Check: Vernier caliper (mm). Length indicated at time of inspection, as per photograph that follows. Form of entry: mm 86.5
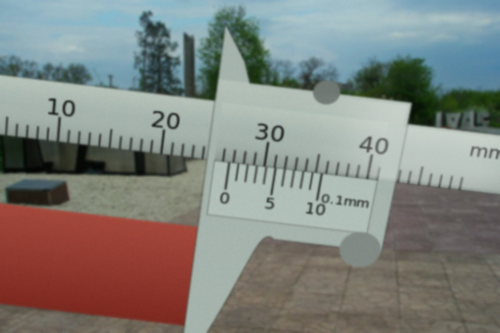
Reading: mm 26.6
